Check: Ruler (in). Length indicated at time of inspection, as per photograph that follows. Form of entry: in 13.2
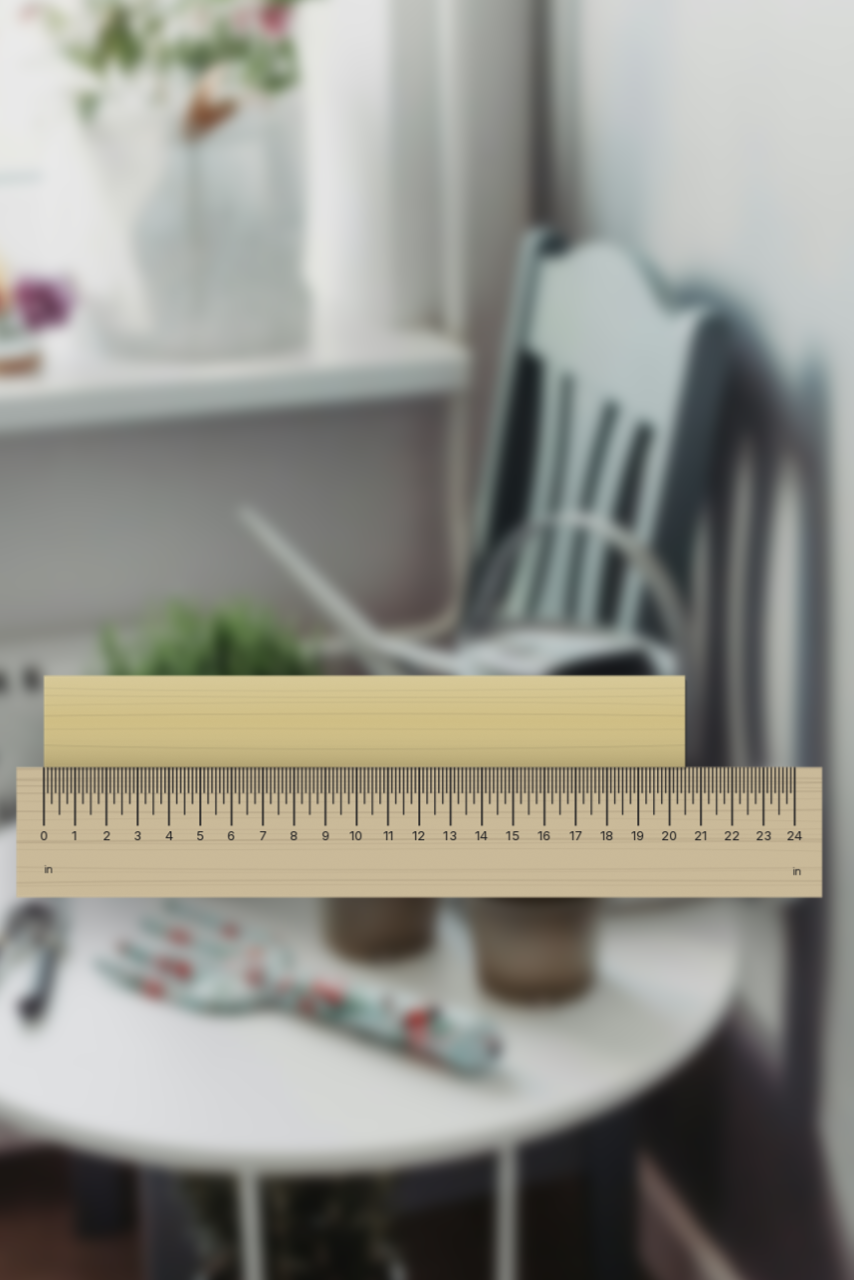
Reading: in 20.5
